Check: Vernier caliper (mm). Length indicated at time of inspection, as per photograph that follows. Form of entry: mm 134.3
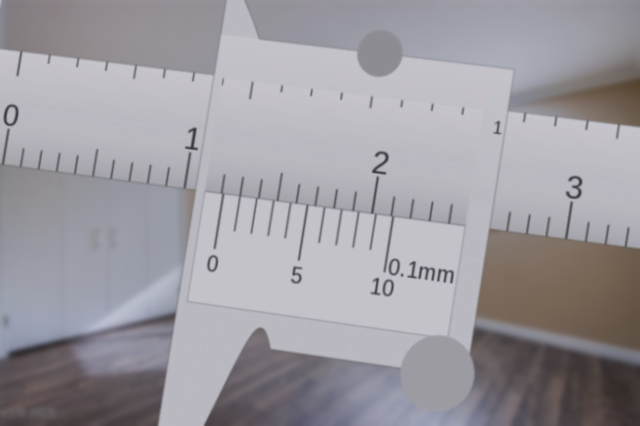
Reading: mm 12.1
